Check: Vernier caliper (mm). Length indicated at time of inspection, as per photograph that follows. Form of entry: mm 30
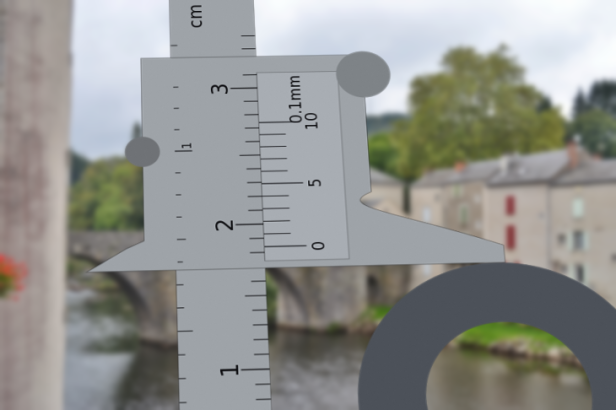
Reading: mm 18.4
